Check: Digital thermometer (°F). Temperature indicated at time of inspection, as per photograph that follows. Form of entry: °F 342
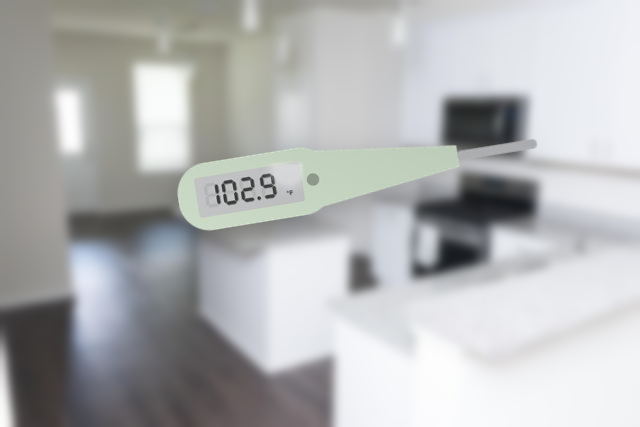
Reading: °F 102.9
